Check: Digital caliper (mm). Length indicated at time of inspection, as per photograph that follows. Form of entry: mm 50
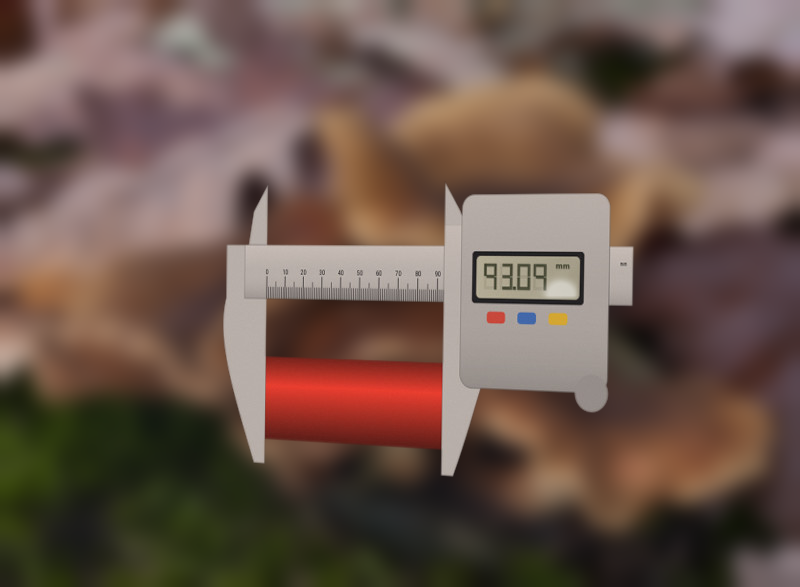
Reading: mm 93.09
